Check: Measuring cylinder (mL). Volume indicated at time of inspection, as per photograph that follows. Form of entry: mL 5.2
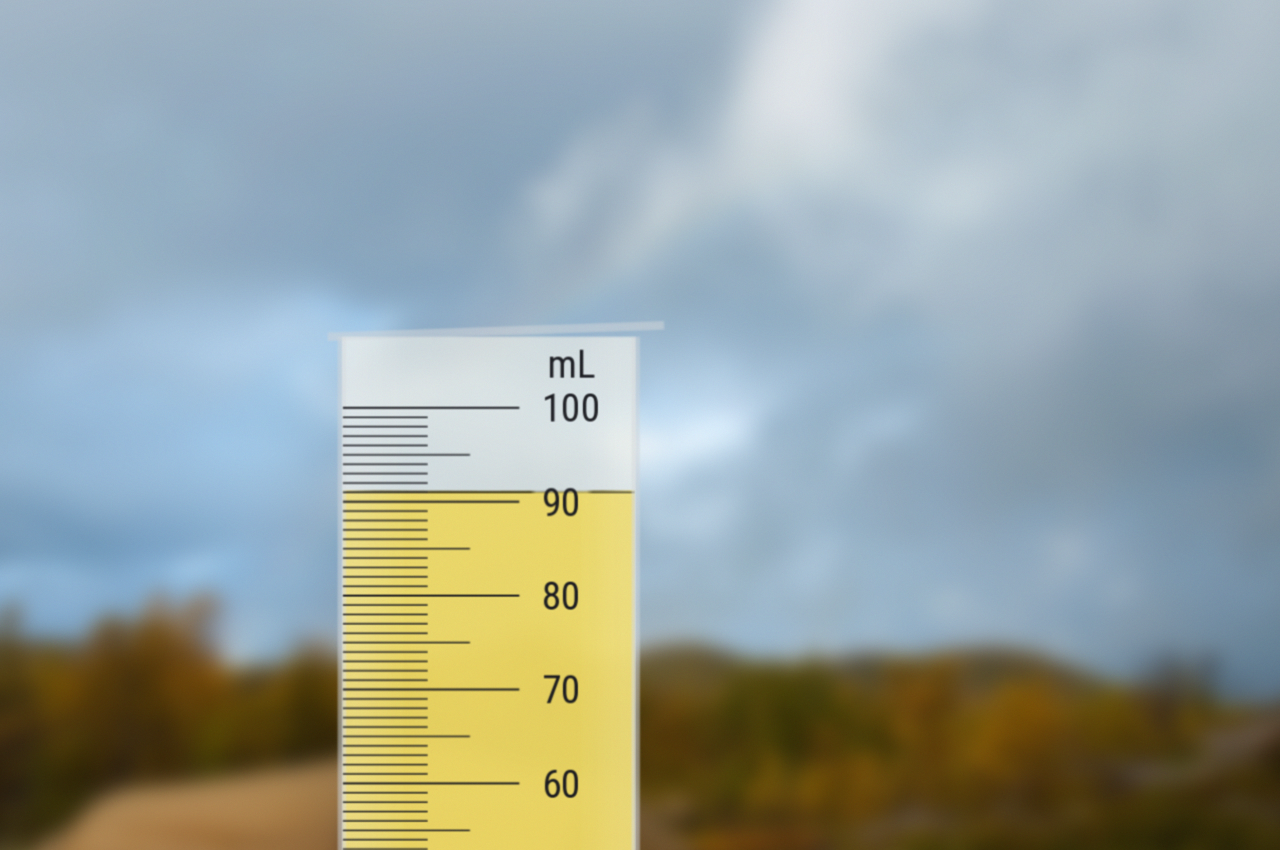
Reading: mL 91
